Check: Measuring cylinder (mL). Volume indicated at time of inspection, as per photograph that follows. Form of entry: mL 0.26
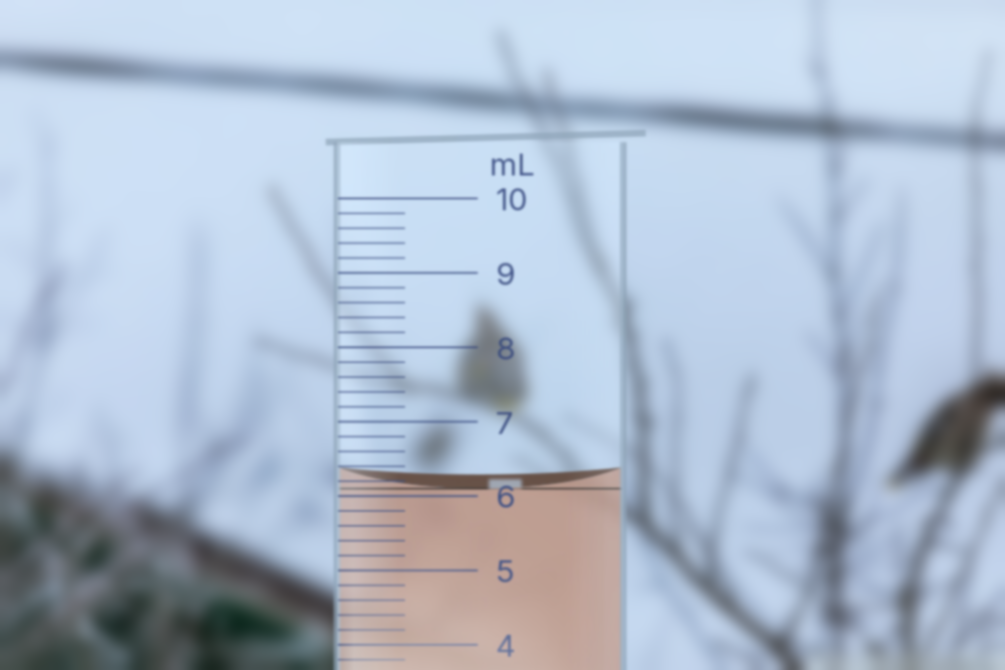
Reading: mL 6.1
